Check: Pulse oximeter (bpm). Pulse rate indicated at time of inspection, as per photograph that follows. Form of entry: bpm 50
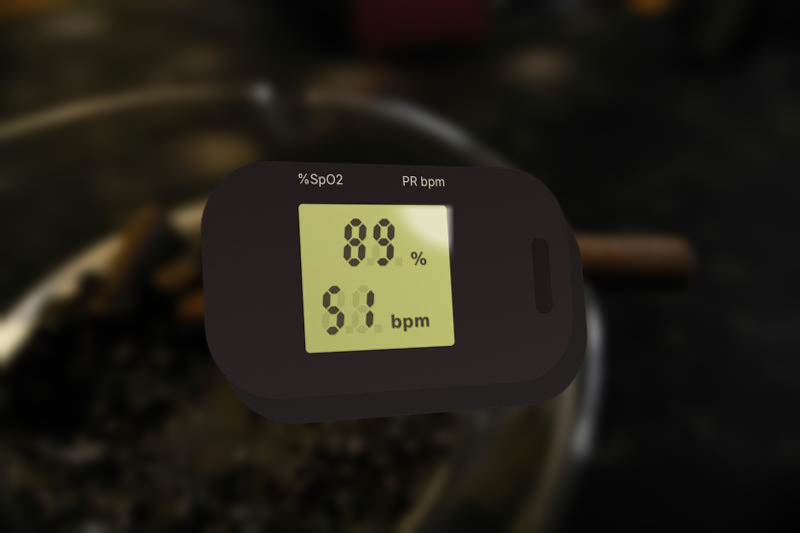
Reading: bpm 51
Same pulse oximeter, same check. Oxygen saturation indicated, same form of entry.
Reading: % 89
